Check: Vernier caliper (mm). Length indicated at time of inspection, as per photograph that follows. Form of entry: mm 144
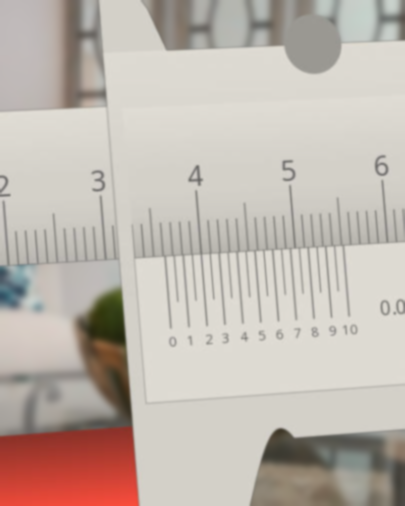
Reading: mm 36.2
